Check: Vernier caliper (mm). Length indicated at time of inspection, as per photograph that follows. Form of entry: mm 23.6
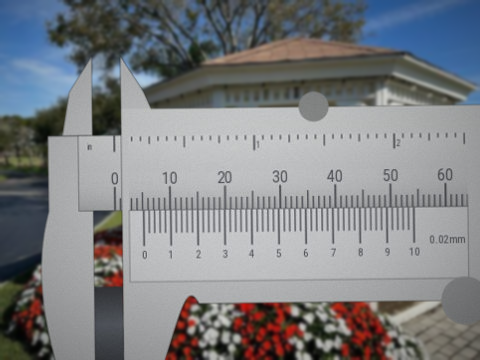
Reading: mm 5.2
